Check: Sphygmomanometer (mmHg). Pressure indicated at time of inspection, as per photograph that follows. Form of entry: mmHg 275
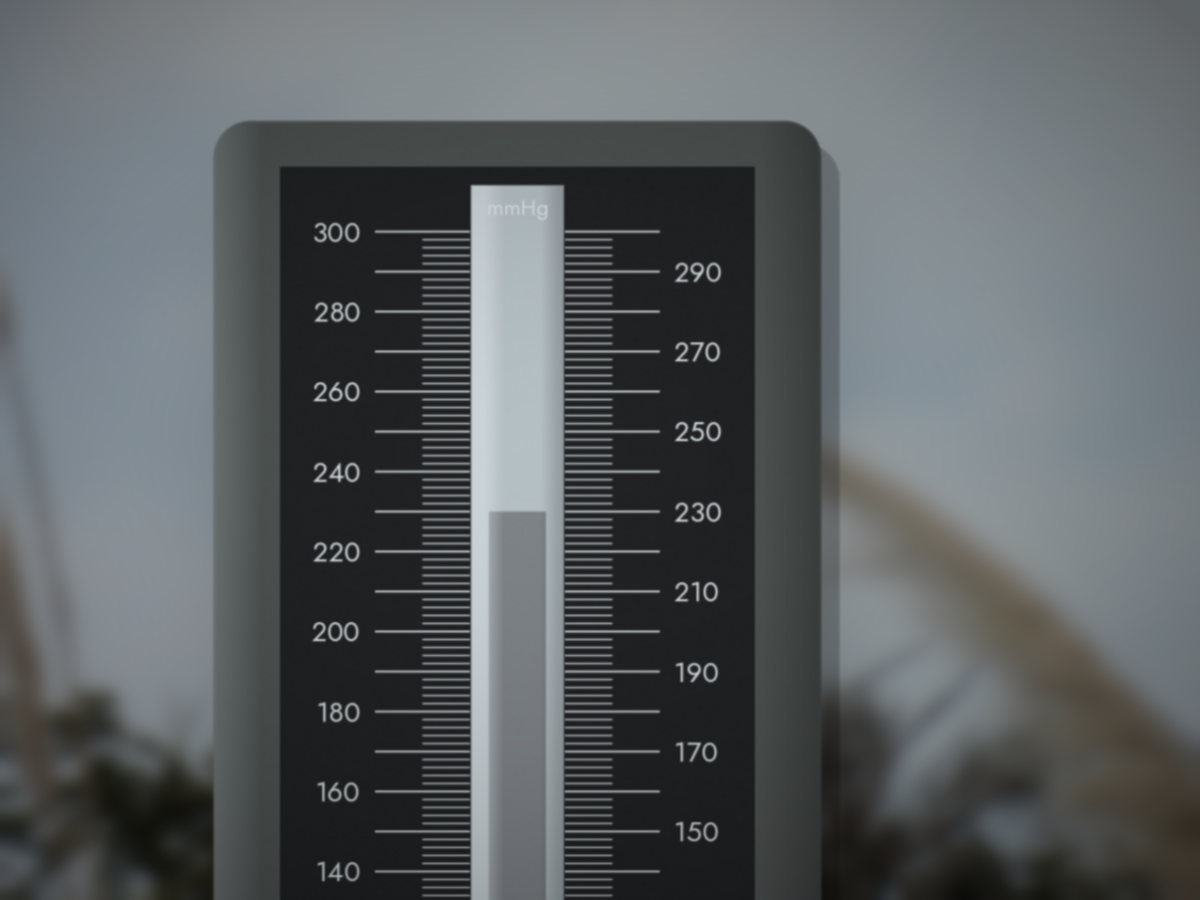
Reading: mmHg 230
